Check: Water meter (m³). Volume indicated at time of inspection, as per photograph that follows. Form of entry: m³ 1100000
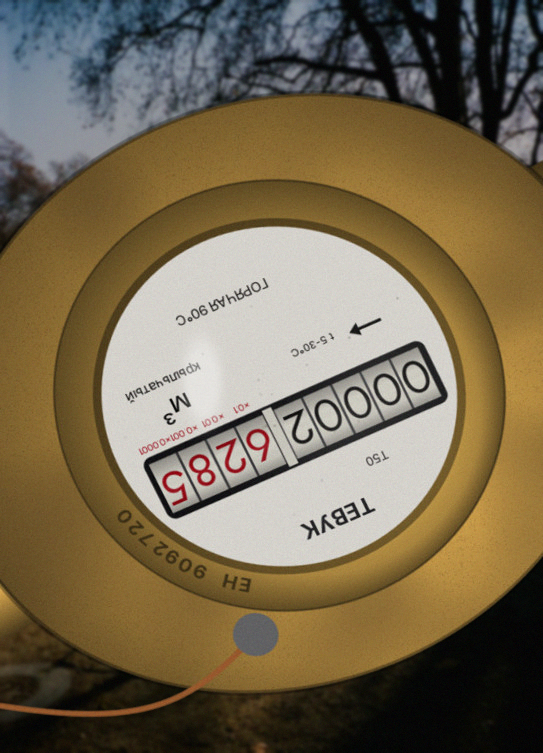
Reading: m³ 2.6285
